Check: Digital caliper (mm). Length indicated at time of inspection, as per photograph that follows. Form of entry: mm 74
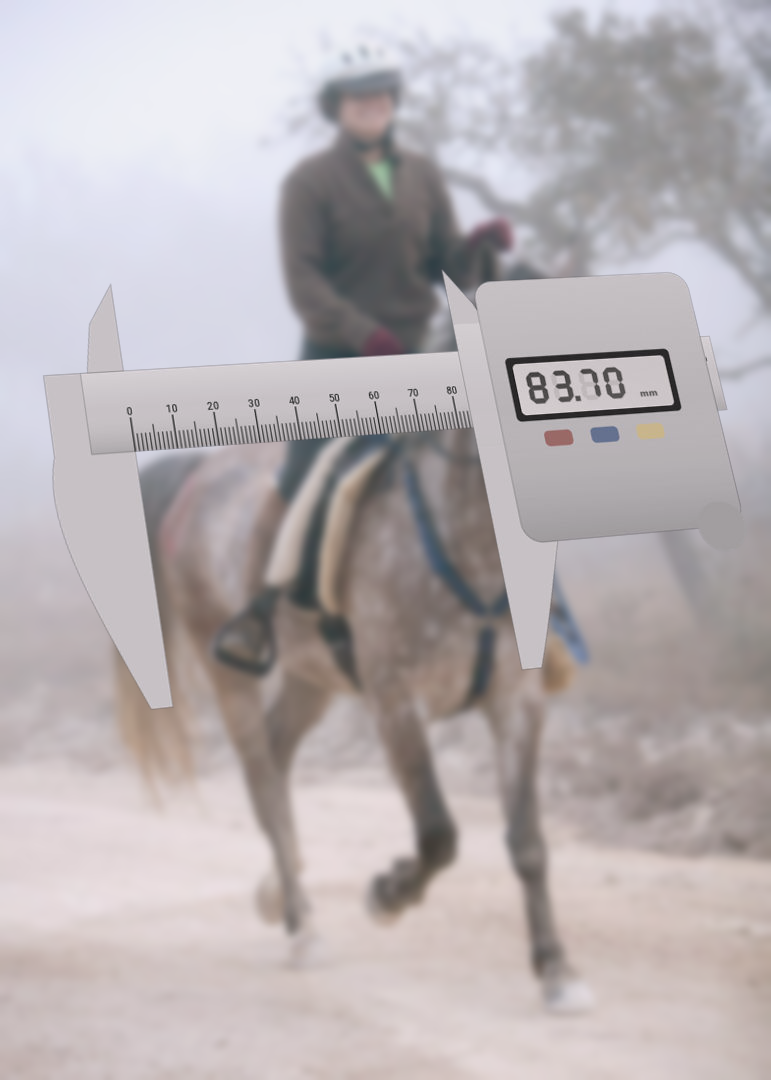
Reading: mm 83.70
